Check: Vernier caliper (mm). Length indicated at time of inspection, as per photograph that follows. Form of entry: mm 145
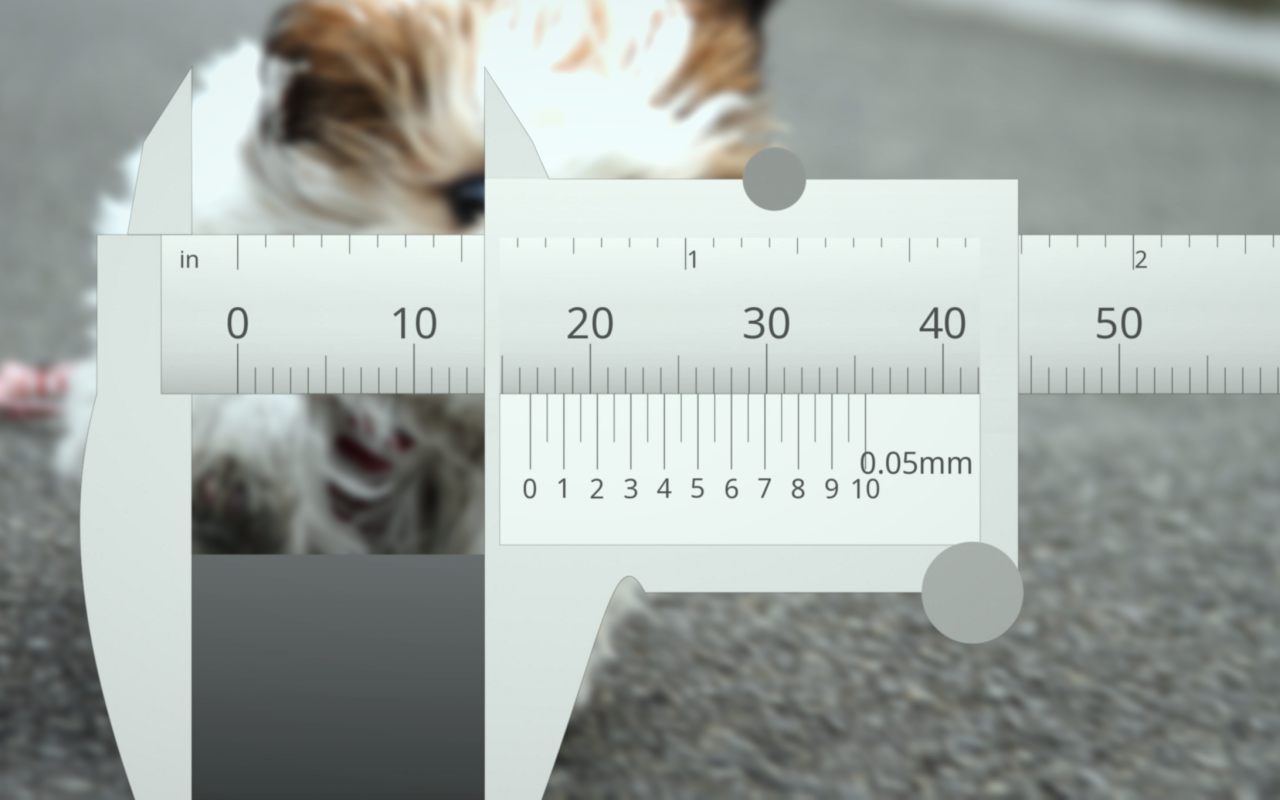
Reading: mm 16.6
